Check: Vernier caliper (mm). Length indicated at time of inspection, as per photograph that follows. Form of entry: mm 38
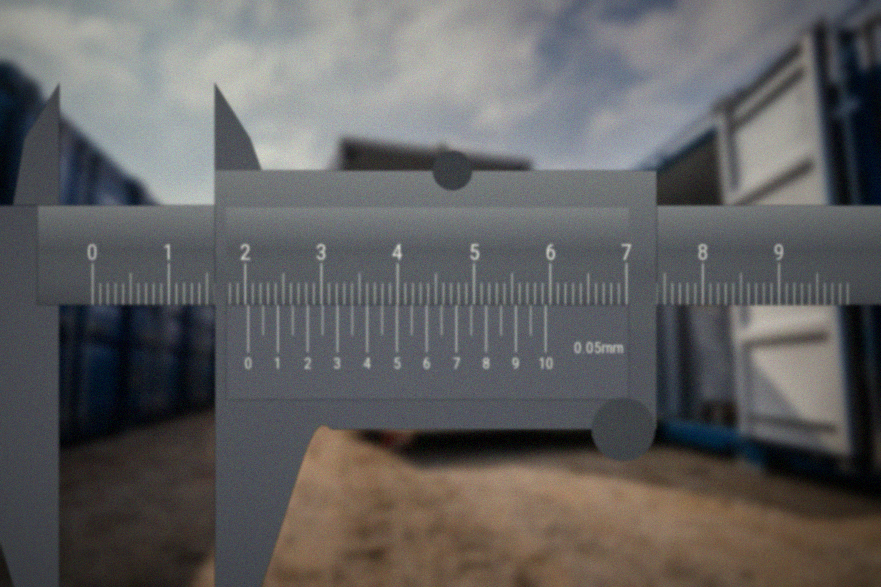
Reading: mm 20.4
